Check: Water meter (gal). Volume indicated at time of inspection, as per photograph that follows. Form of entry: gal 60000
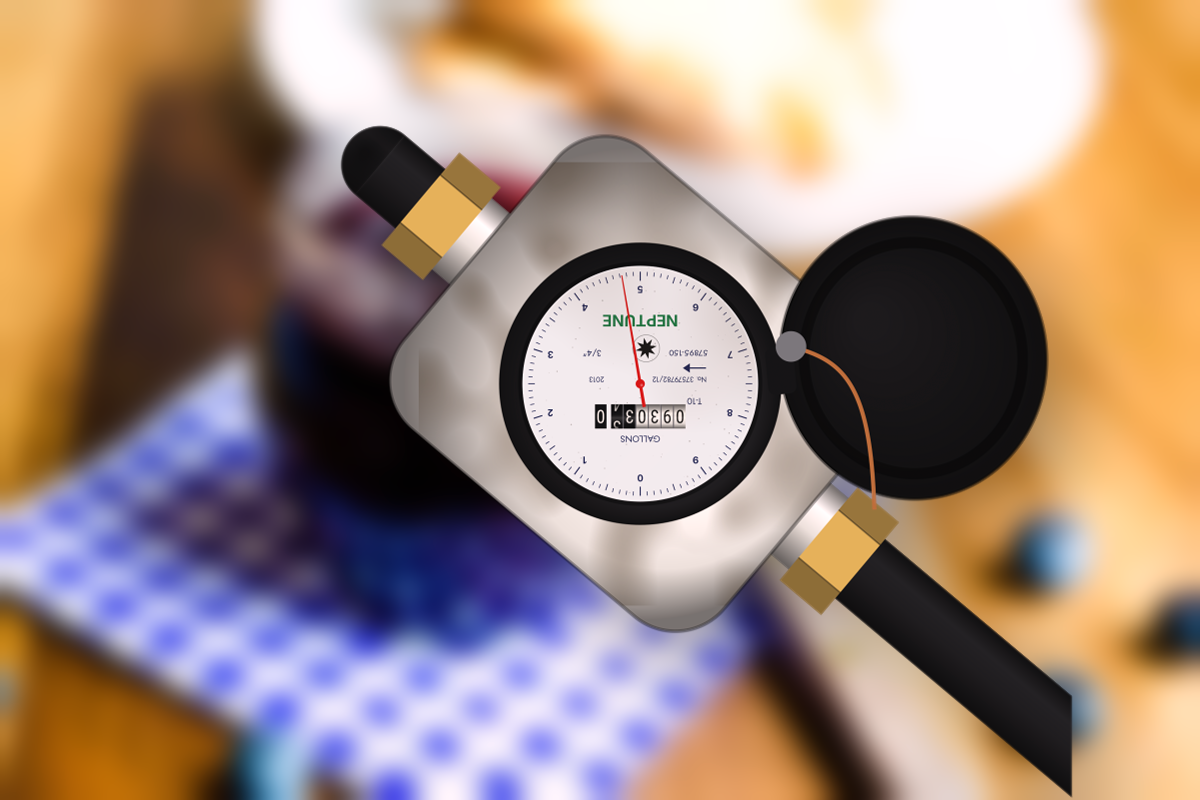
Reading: gal 930334.7
